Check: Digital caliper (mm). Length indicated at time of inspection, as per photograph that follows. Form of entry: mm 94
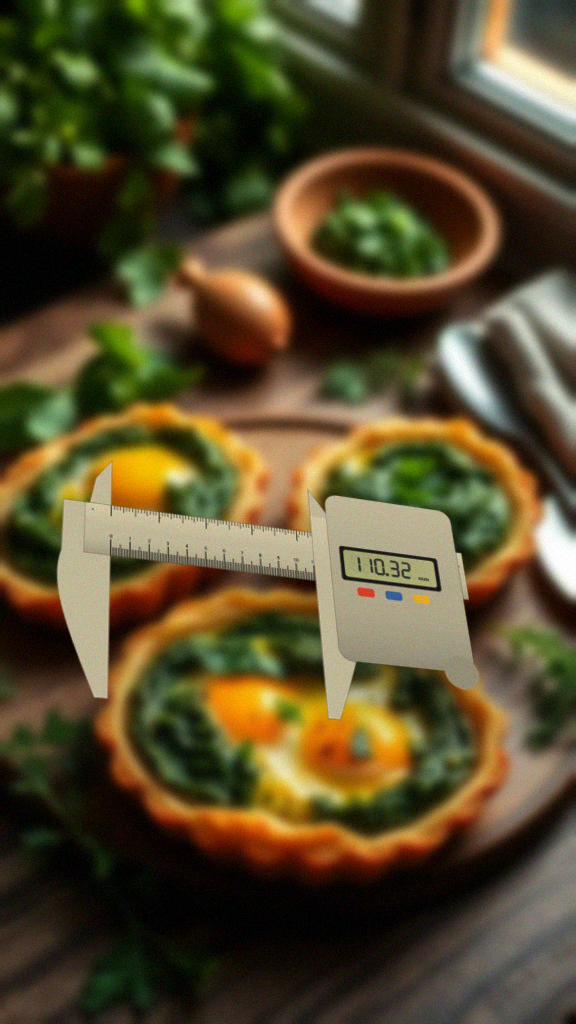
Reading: mm 110.32
